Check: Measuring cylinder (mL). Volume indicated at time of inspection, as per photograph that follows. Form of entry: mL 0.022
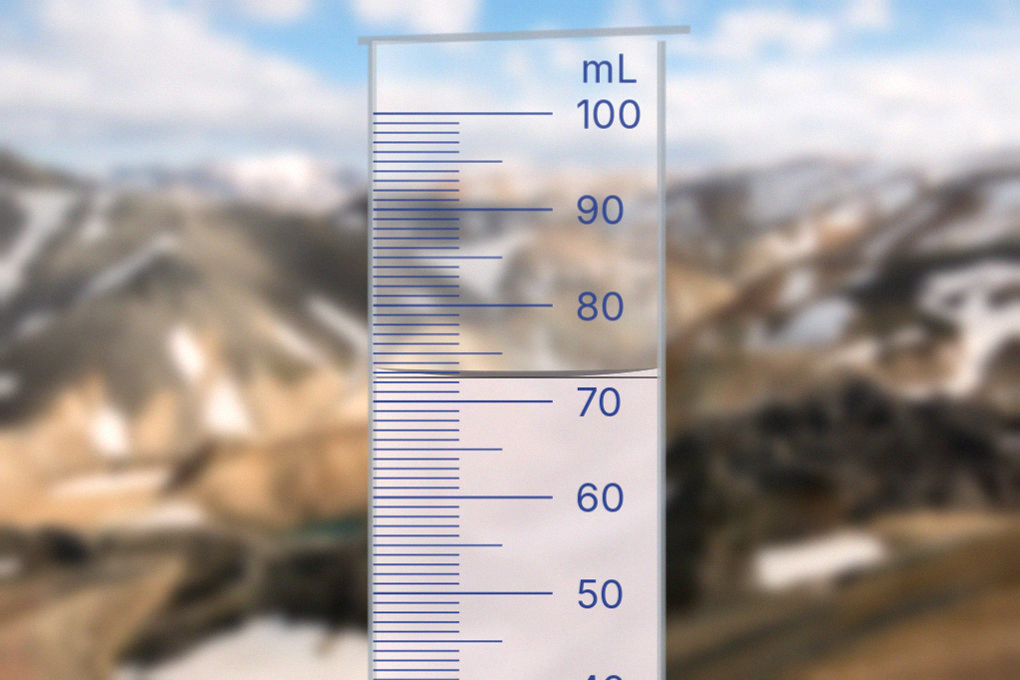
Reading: mL 72.5
